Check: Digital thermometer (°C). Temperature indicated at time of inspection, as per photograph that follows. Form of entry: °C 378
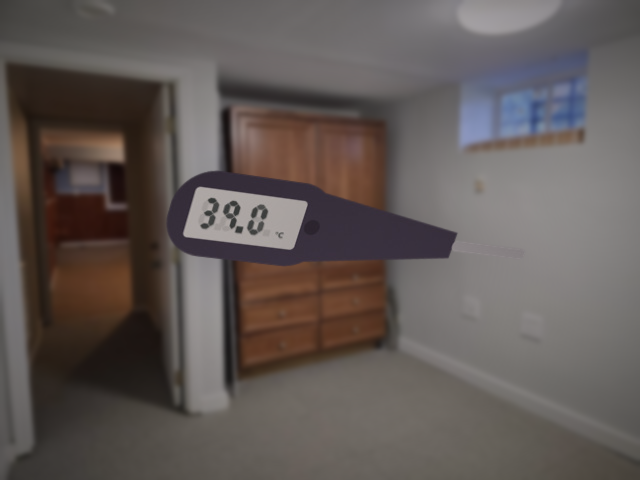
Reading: °C 39.0
